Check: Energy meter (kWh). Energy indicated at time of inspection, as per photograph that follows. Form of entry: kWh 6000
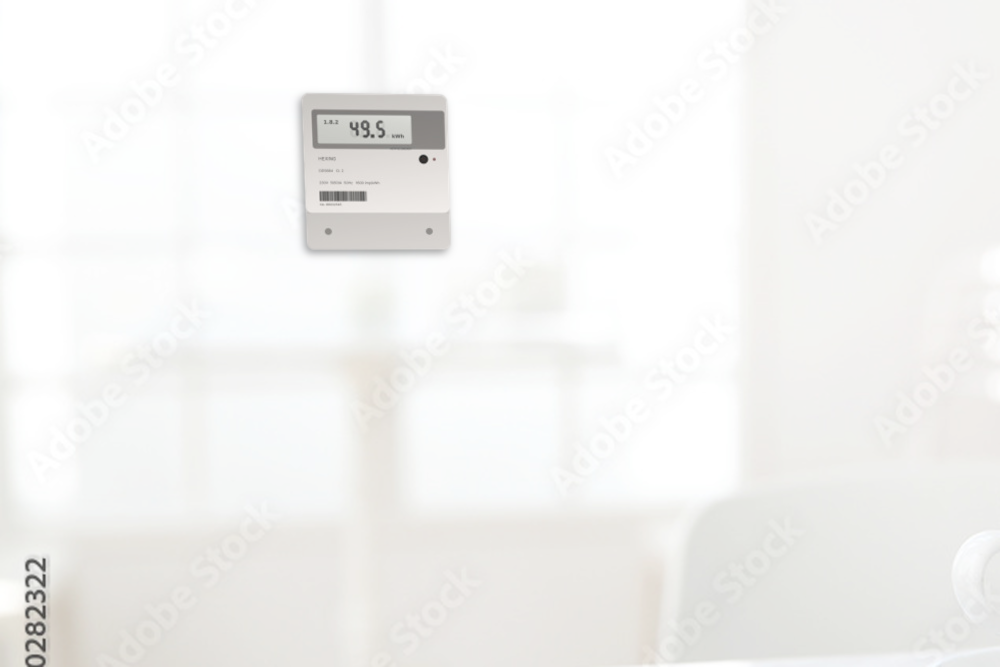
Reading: kWh 49.5
